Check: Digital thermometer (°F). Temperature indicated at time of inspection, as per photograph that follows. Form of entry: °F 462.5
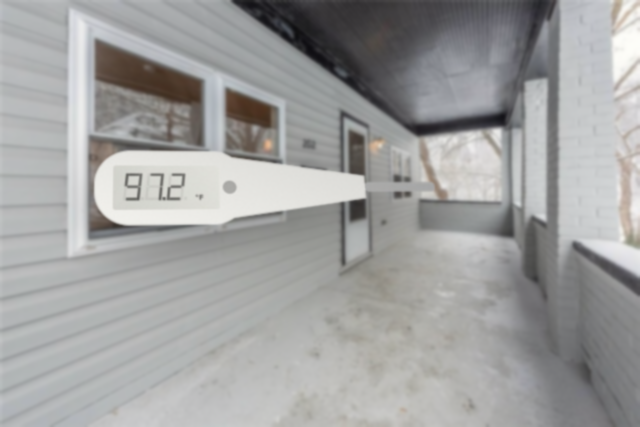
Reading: °F 97.2
